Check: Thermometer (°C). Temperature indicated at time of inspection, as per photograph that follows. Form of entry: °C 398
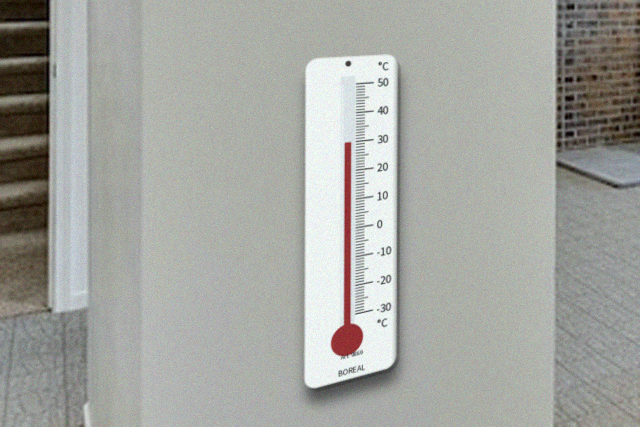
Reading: °C 30
